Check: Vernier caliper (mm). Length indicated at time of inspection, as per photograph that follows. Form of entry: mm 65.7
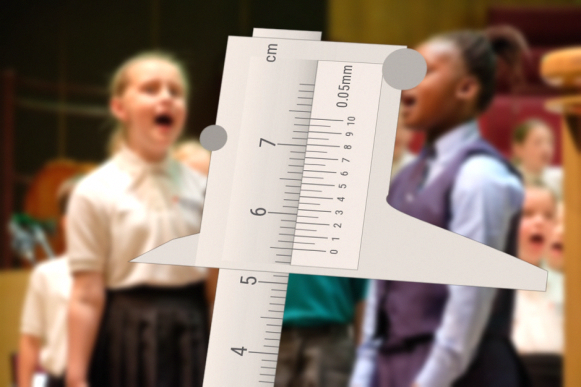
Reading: mm 55.0
